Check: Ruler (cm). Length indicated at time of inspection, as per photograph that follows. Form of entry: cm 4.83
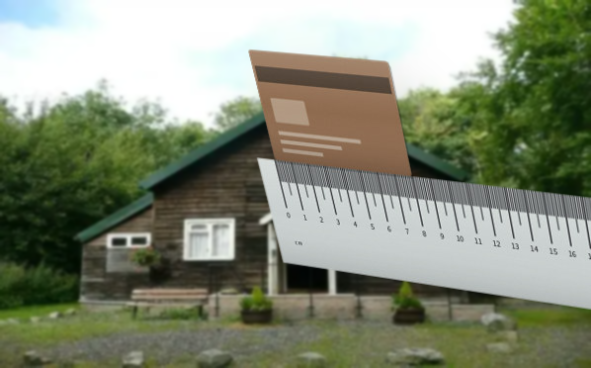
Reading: cm 8
